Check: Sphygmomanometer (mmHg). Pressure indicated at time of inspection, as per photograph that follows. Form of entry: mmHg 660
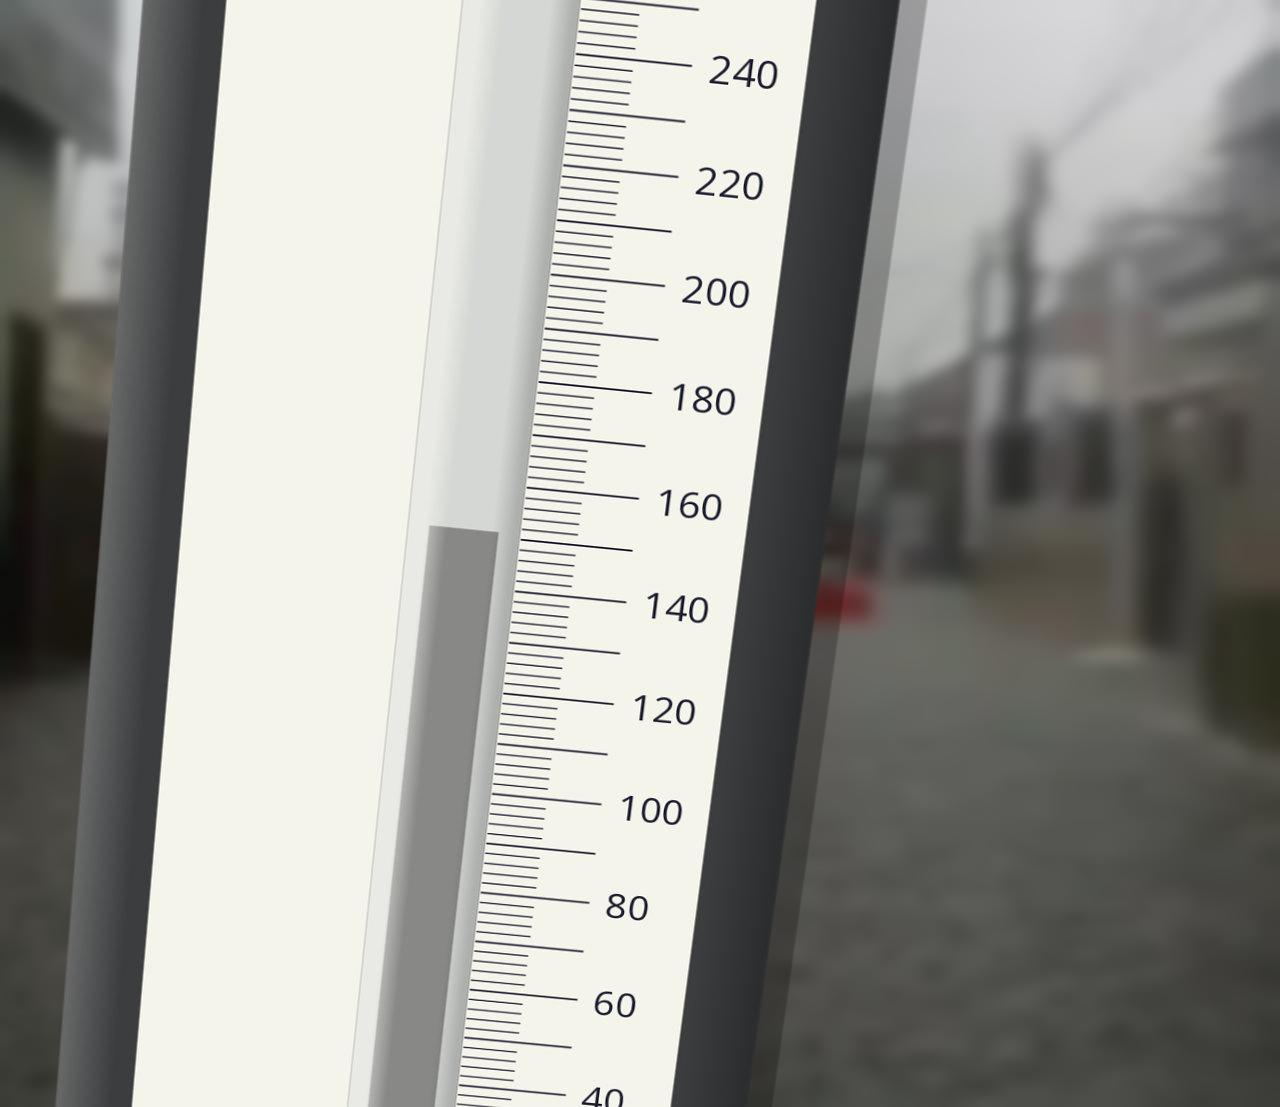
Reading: mmHg 151
